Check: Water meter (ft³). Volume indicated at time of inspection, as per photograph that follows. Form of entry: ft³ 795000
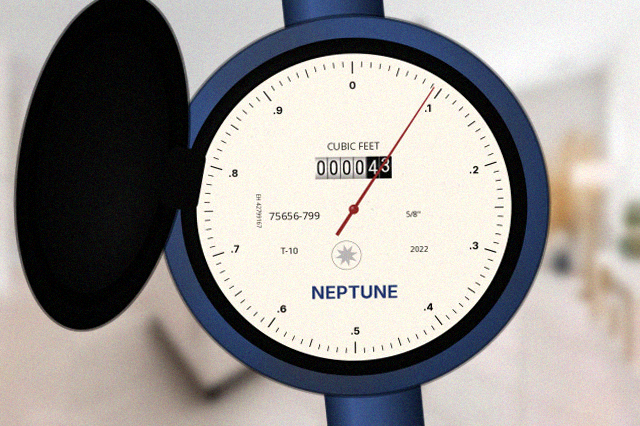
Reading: ft³ 43.09
